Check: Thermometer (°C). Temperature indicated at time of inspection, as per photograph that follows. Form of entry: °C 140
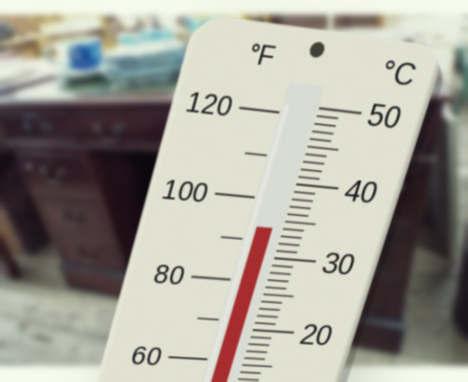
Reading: °C 34
